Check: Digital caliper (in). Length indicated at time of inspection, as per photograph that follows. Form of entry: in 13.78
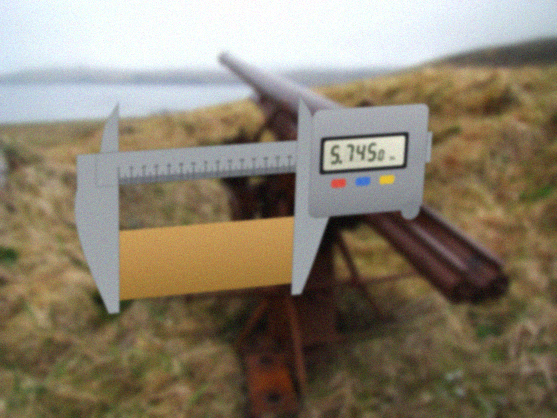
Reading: in 5.7450
